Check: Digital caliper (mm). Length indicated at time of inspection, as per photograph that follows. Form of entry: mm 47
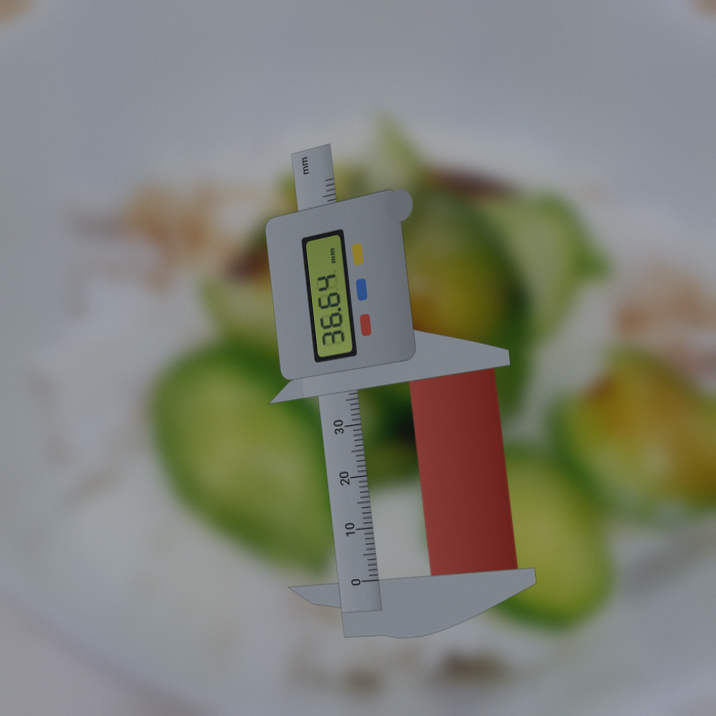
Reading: mm 36.64
